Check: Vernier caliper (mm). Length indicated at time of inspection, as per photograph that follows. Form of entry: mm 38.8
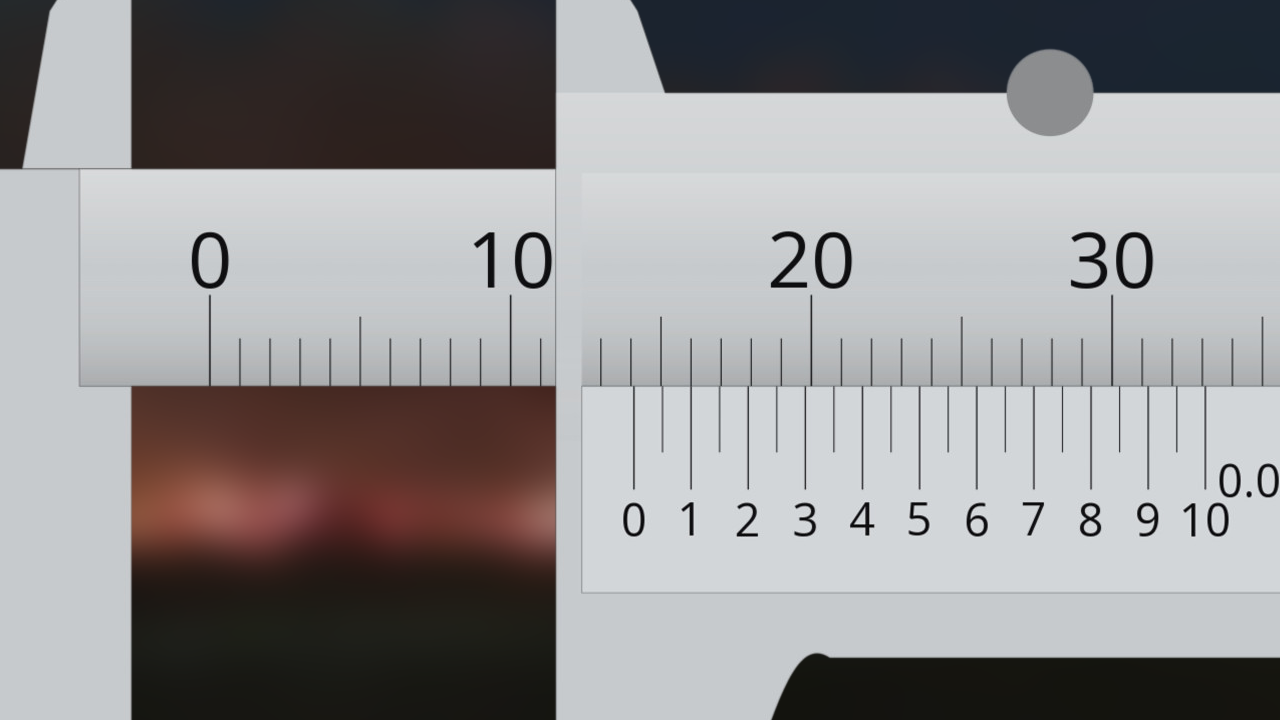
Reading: mm 14.10
